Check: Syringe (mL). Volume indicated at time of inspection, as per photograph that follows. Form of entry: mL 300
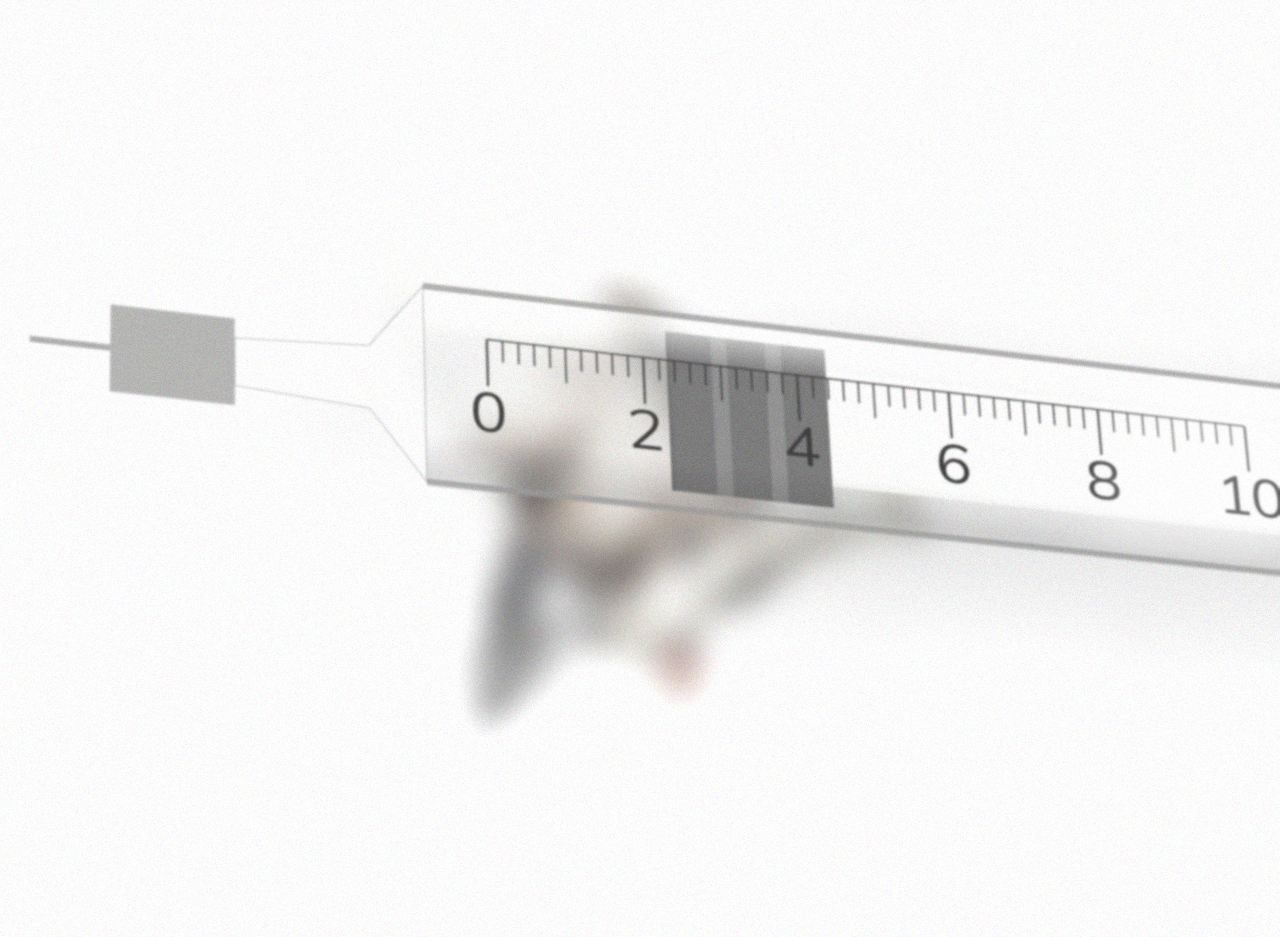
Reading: mL 2.3
